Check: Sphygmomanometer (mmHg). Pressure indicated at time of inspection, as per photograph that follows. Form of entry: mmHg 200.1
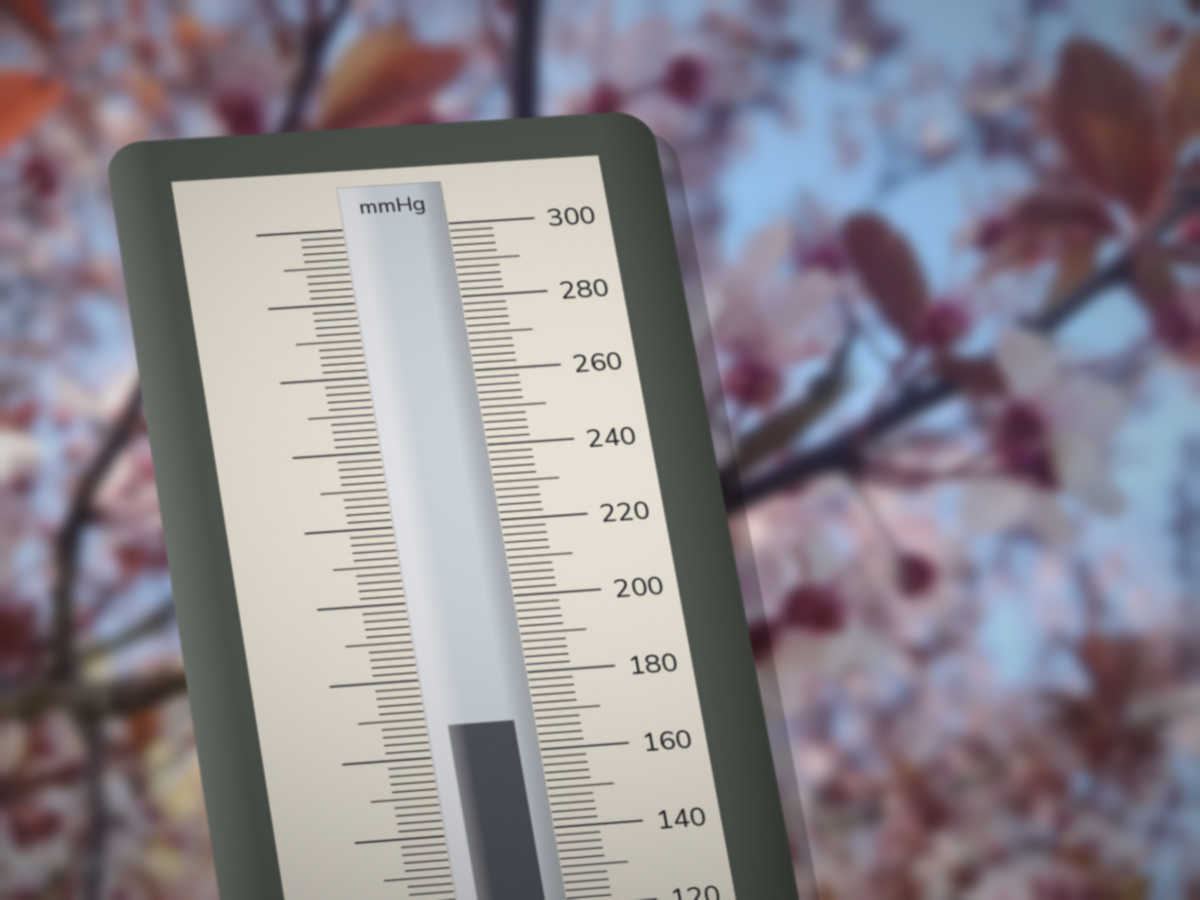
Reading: mmHg 168
